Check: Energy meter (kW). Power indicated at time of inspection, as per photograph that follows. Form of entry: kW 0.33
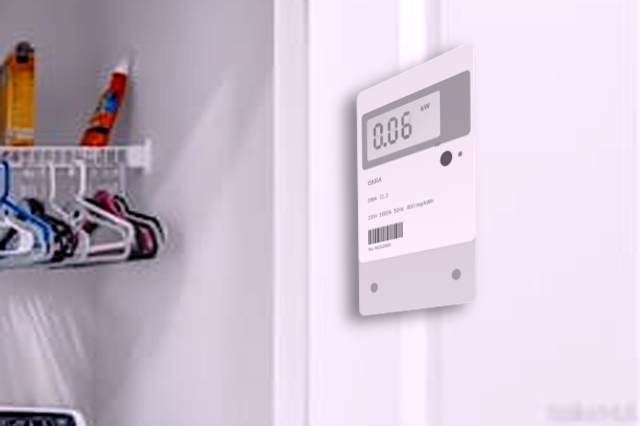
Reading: kW 0.06
